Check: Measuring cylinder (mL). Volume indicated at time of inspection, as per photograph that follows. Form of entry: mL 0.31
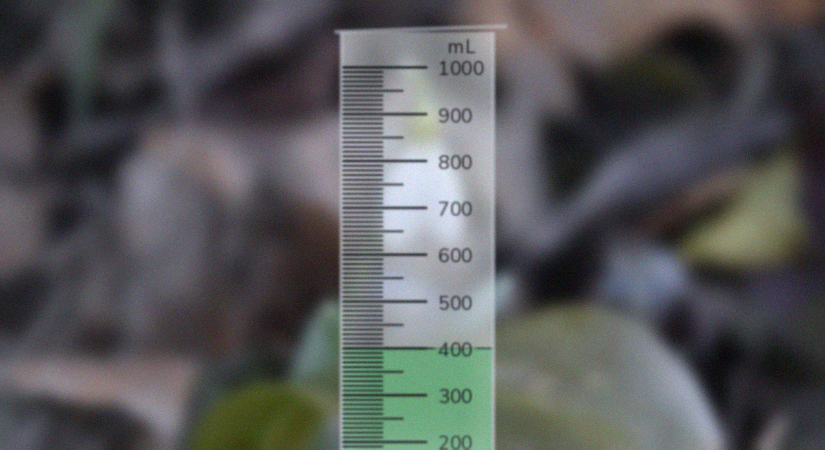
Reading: mL 400
